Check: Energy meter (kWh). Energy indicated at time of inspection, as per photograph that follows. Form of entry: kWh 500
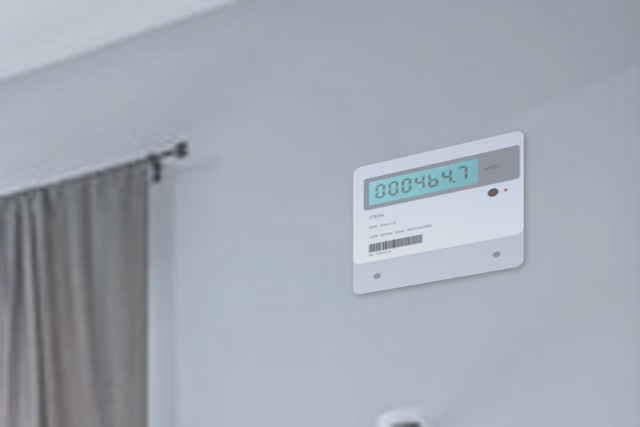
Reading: kWh 464.7
